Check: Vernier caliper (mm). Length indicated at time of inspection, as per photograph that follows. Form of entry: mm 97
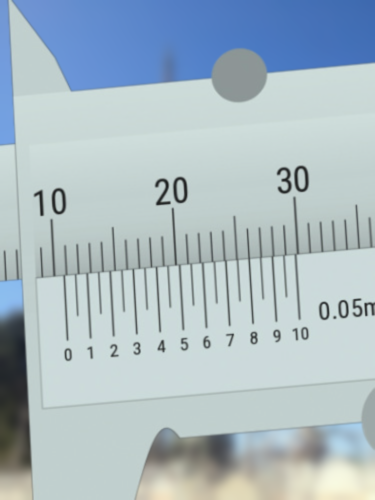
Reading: mm 10.8
